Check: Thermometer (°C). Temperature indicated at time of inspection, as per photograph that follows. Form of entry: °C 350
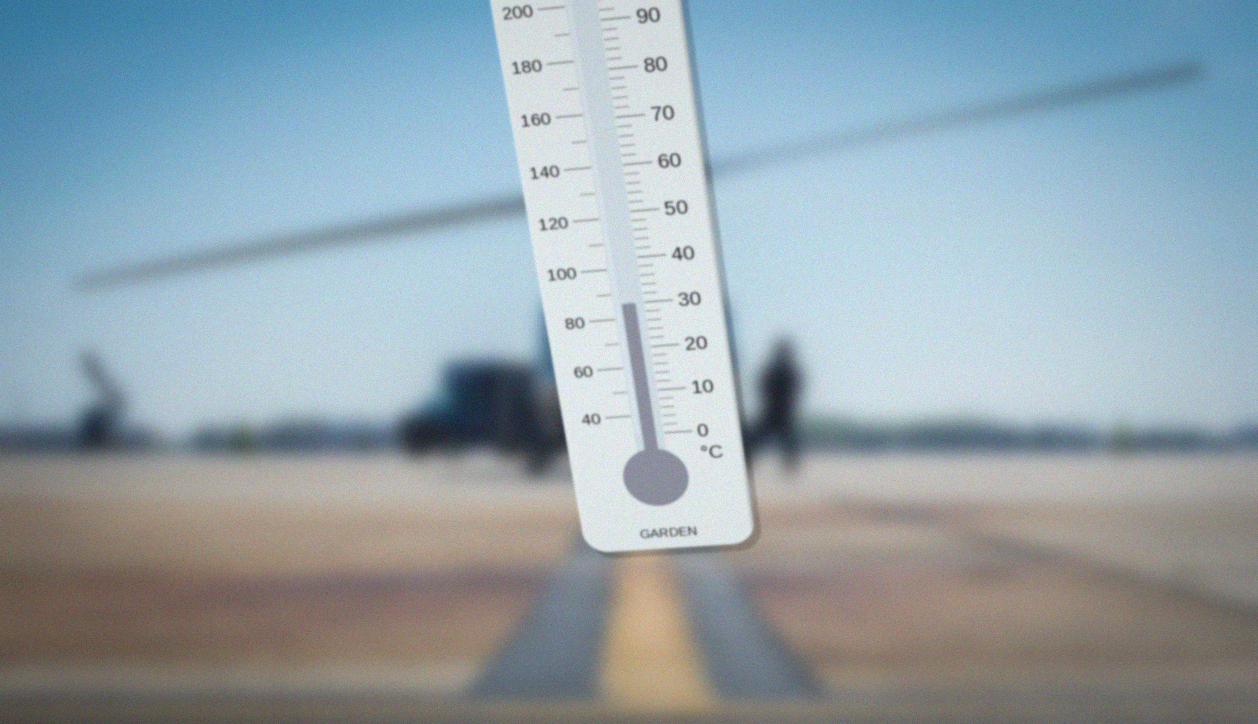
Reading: °C 30
